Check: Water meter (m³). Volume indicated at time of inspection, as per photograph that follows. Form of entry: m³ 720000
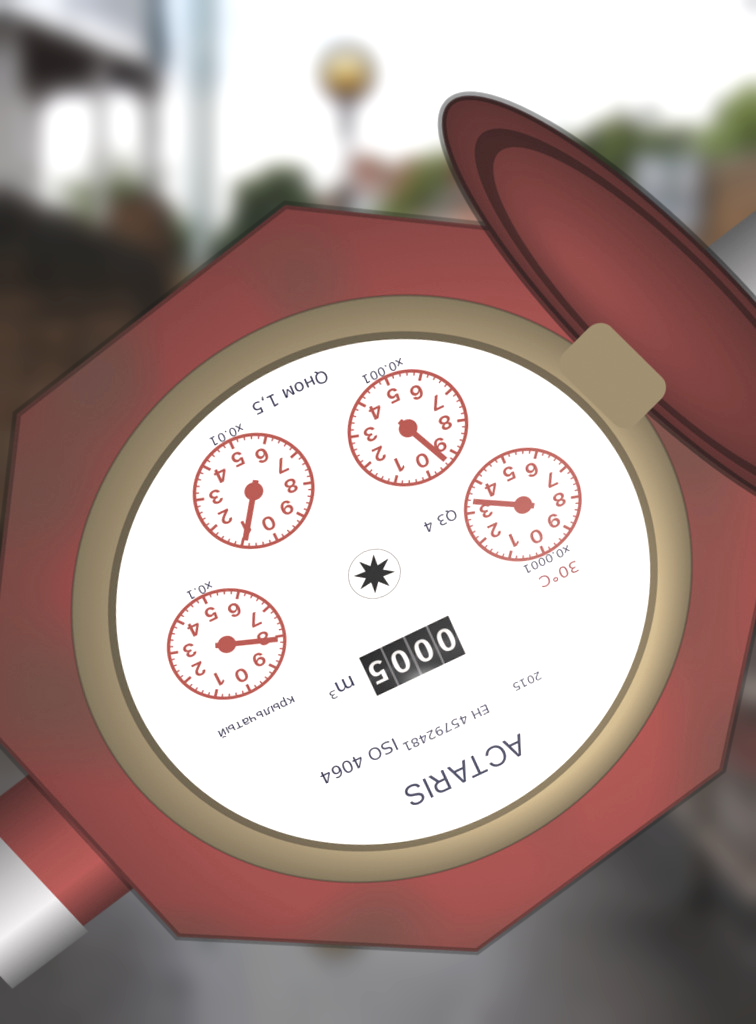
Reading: m³ 5.8093
